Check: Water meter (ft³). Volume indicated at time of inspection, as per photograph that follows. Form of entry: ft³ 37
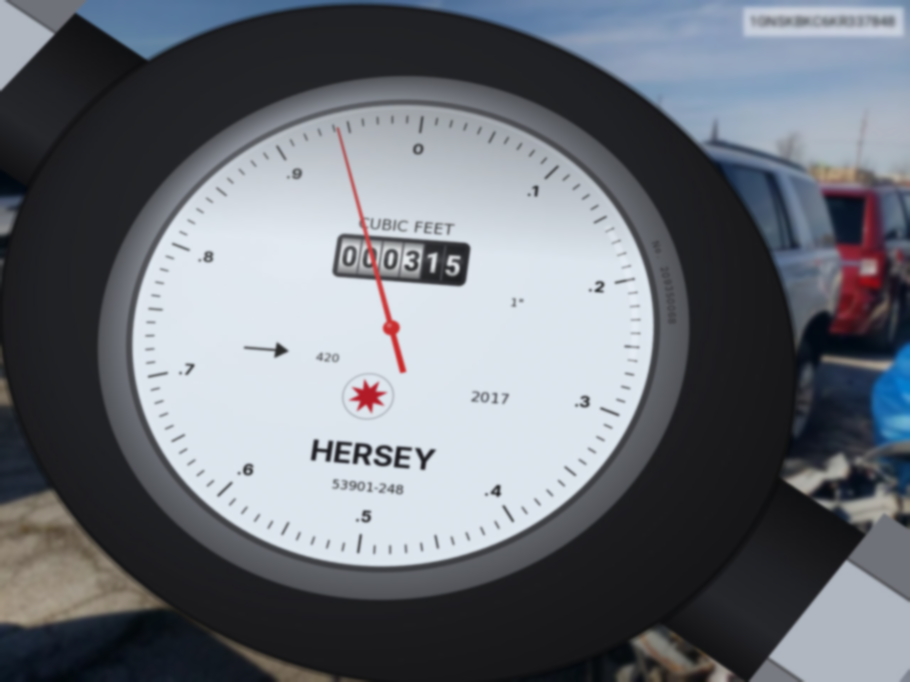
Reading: ft³ 314.94
